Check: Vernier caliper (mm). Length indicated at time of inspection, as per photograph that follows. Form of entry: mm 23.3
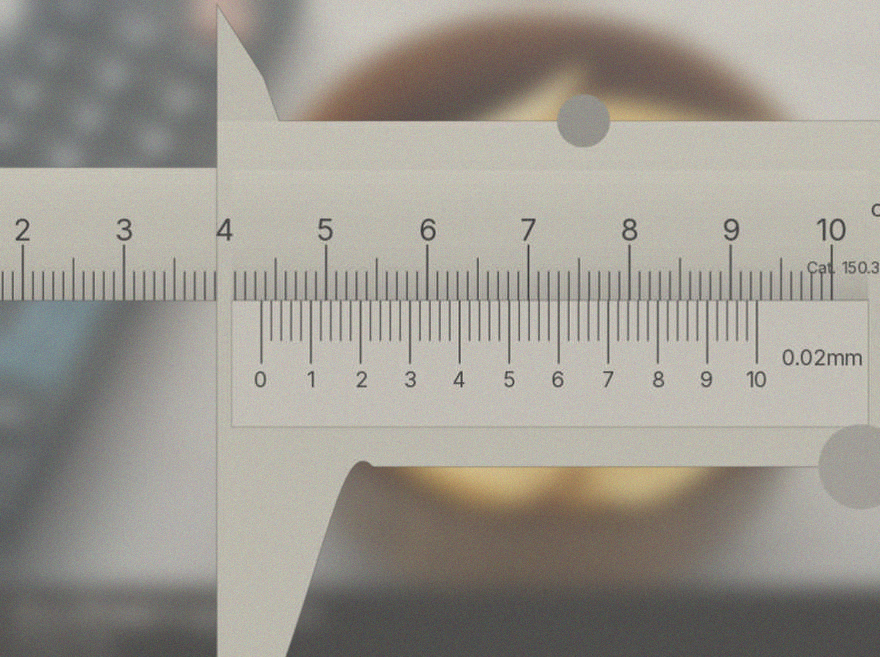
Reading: mm 43.6
